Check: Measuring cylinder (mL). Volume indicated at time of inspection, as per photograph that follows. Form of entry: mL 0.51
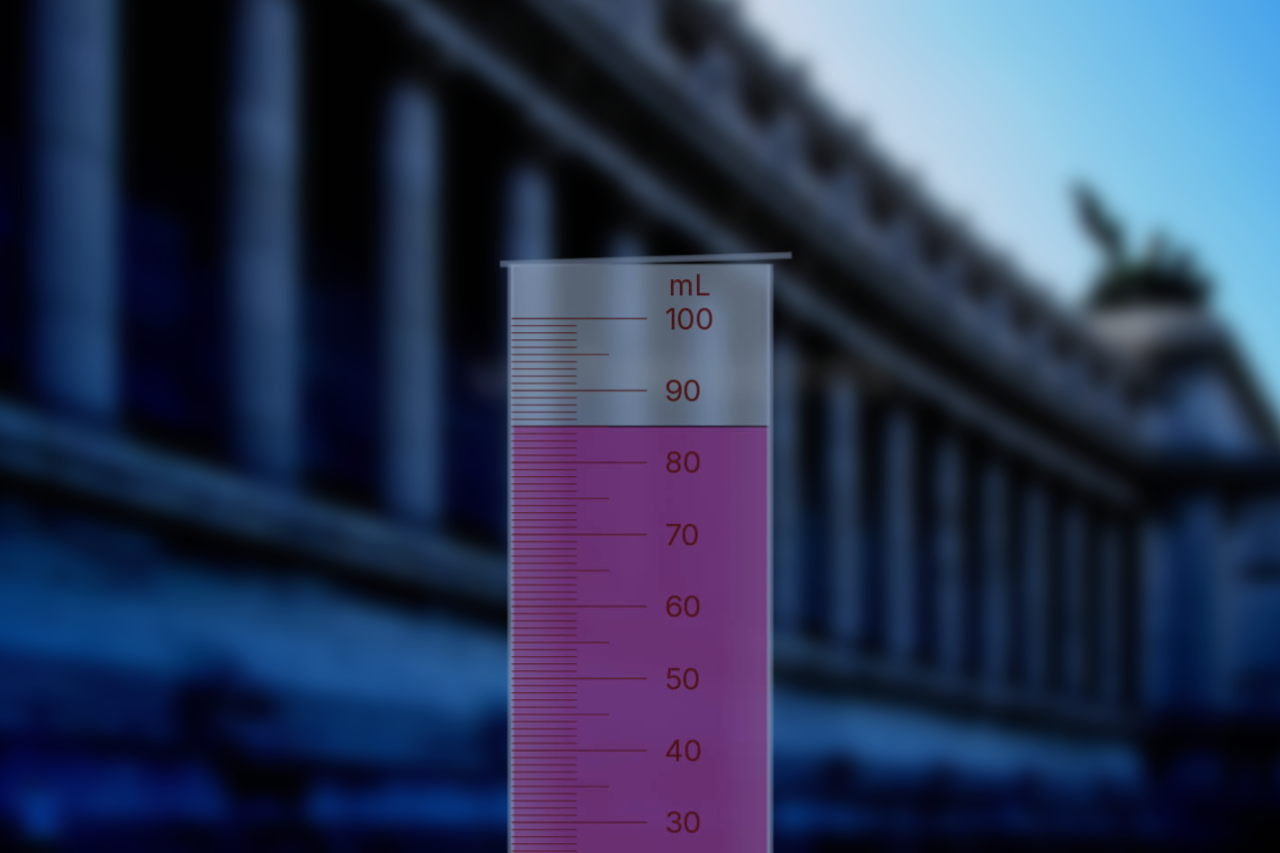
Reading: mL 85
